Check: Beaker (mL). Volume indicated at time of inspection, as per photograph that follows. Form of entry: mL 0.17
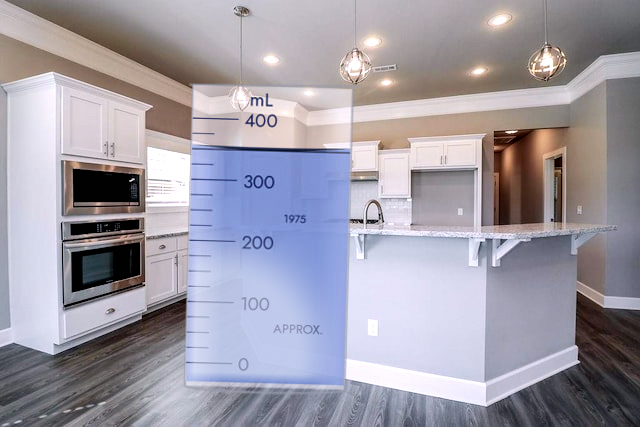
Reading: mL 350
